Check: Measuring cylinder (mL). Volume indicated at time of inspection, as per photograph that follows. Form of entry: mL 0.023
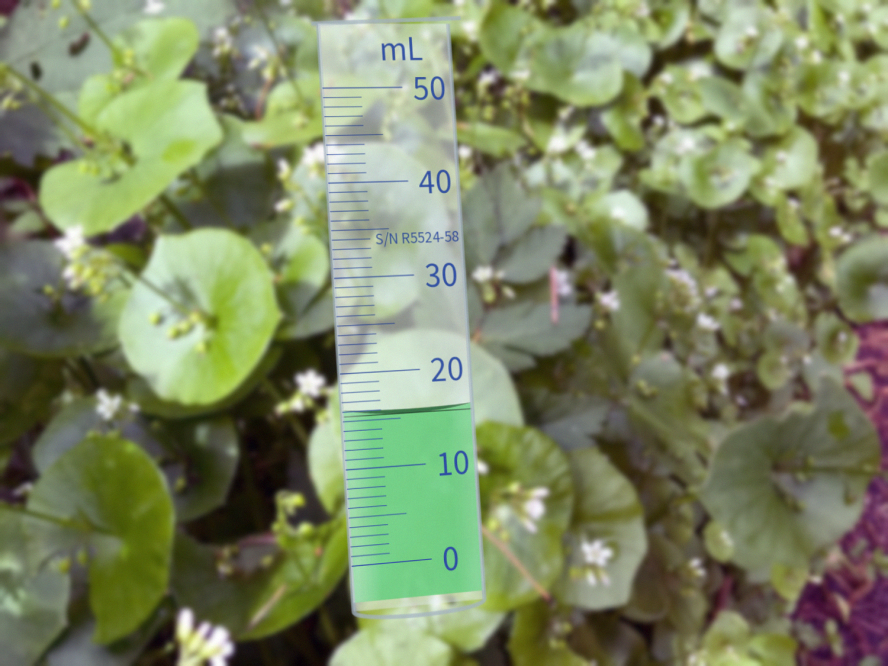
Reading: mL 15.5
